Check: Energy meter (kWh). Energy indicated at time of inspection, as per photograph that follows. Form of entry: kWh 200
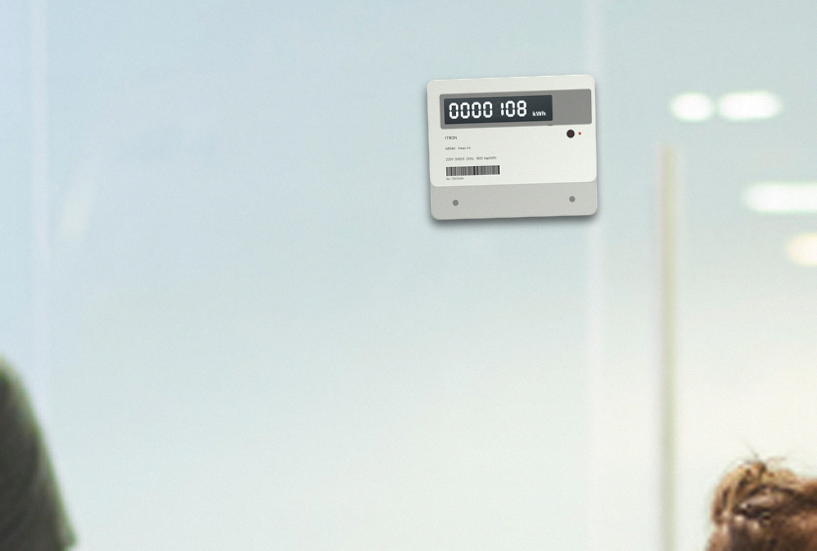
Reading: kWh 108
